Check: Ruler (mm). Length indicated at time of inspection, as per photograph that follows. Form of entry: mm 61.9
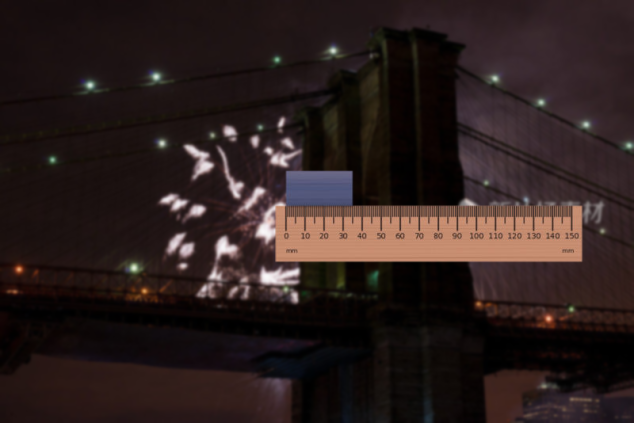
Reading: mm 35
